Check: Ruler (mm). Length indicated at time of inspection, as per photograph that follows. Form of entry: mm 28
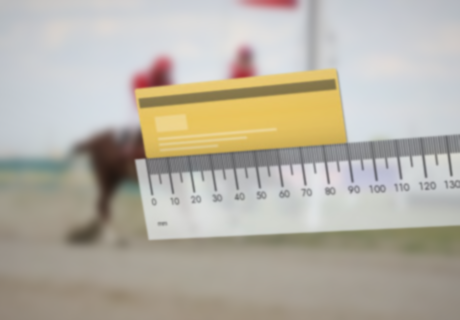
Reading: mm 90
